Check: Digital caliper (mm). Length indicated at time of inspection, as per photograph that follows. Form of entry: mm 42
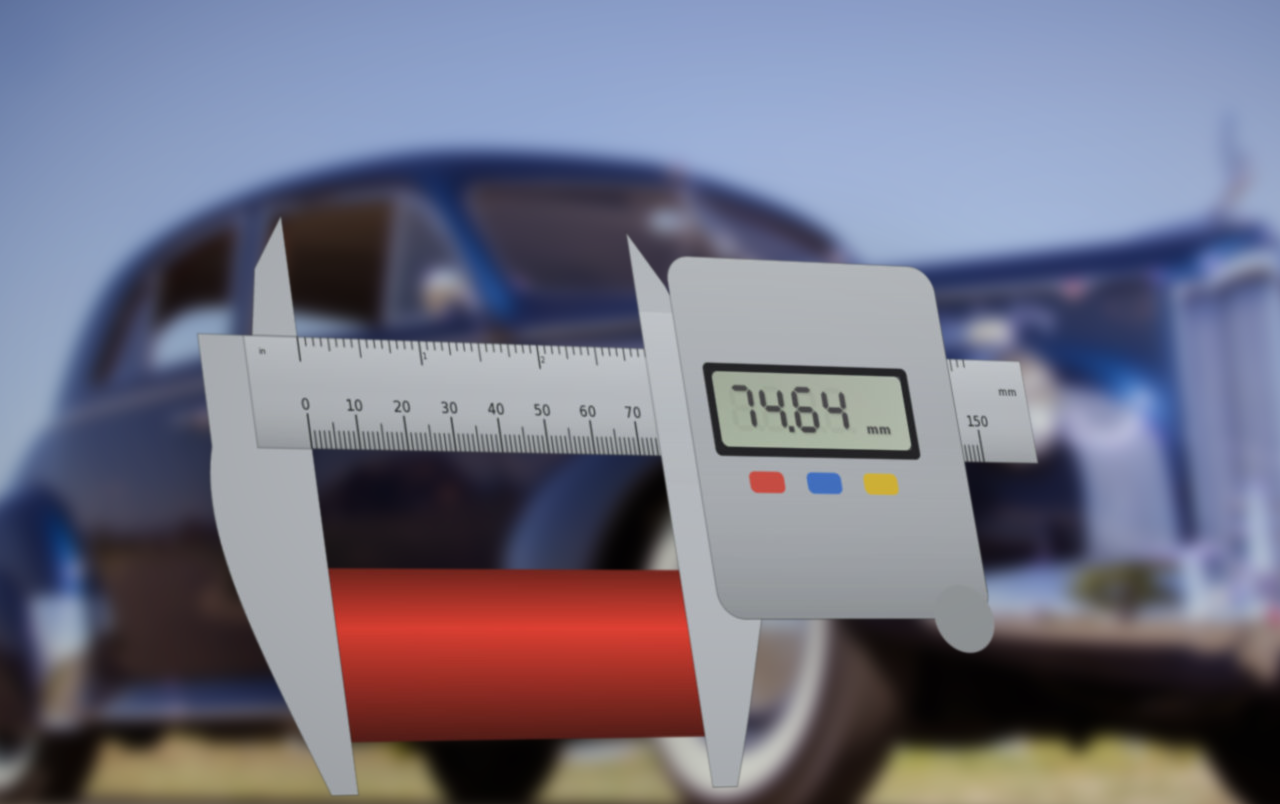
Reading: mm 74.64
